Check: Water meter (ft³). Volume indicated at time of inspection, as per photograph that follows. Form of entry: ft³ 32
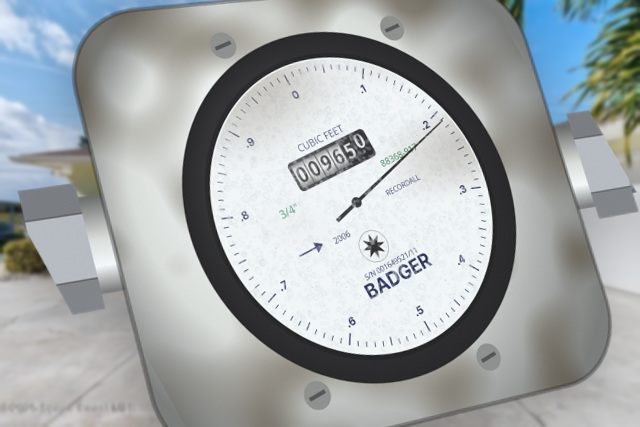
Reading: ft³ 9650.21
